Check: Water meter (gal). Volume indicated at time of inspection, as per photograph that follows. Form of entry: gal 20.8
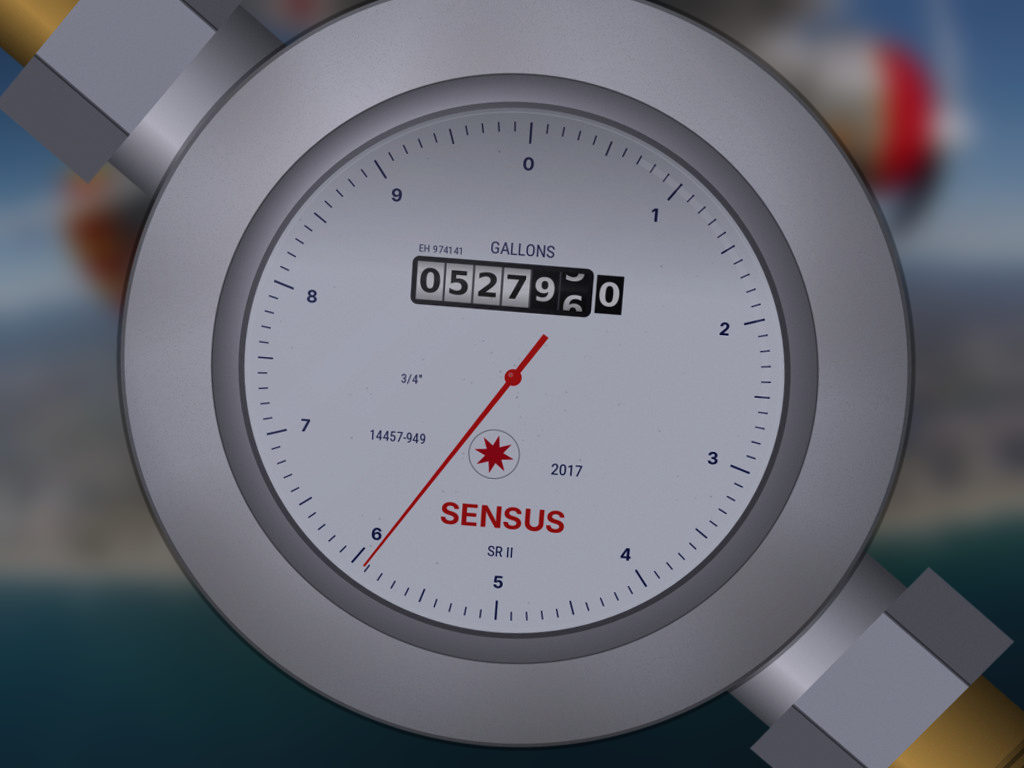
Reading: gal 527955.9
